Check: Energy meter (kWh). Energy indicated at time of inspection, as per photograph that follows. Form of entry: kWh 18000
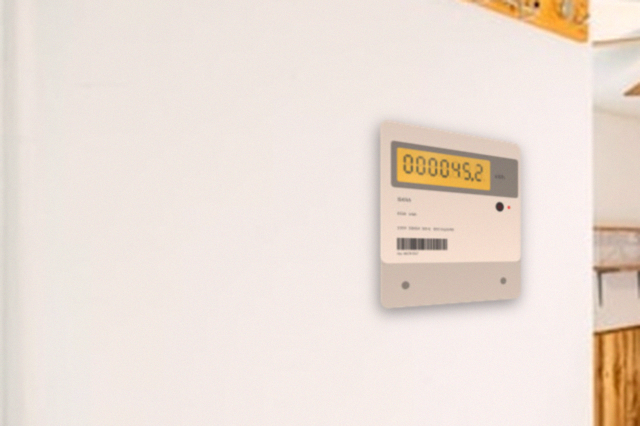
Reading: kWh 45.2
